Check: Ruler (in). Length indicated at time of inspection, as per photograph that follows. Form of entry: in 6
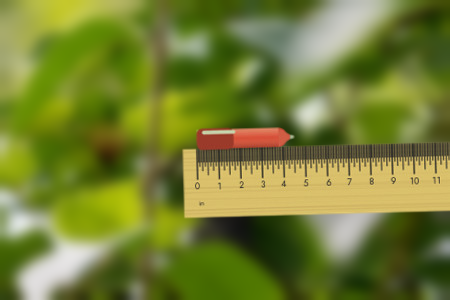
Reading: in 4.5
